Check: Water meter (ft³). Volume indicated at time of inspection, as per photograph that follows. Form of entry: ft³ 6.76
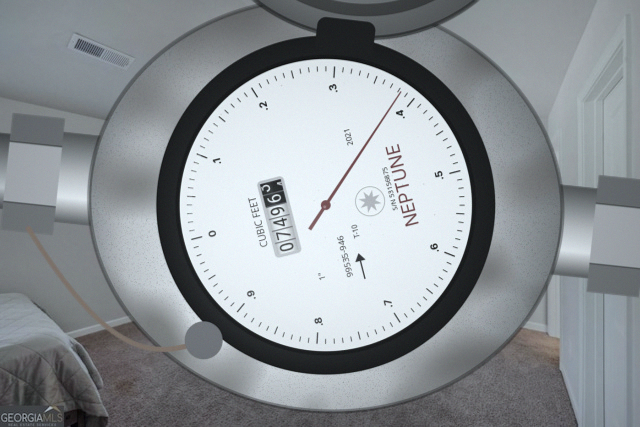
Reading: ft³ 74963.38
